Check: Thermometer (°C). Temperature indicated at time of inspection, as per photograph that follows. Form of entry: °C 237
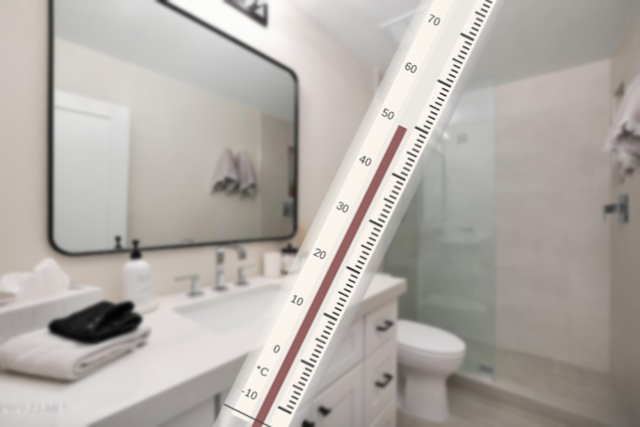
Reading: °C 49
